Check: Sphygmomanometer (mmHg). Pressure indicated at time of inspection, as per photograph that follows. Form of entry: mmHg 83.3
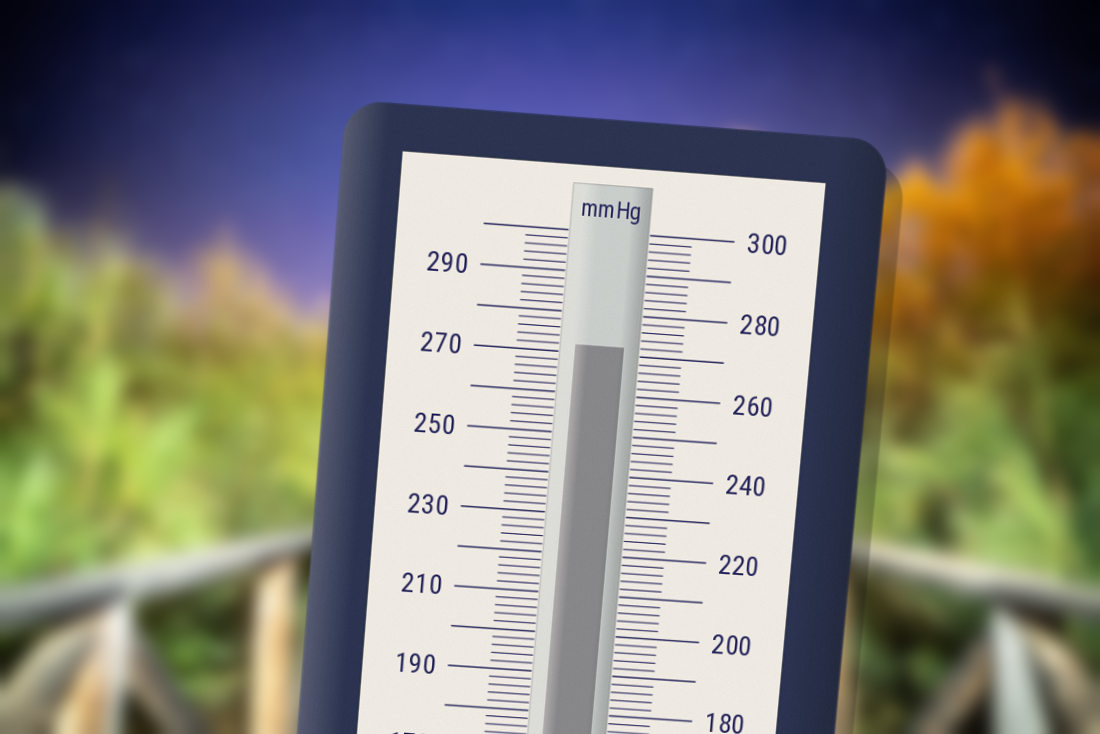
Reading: mmHg 272
